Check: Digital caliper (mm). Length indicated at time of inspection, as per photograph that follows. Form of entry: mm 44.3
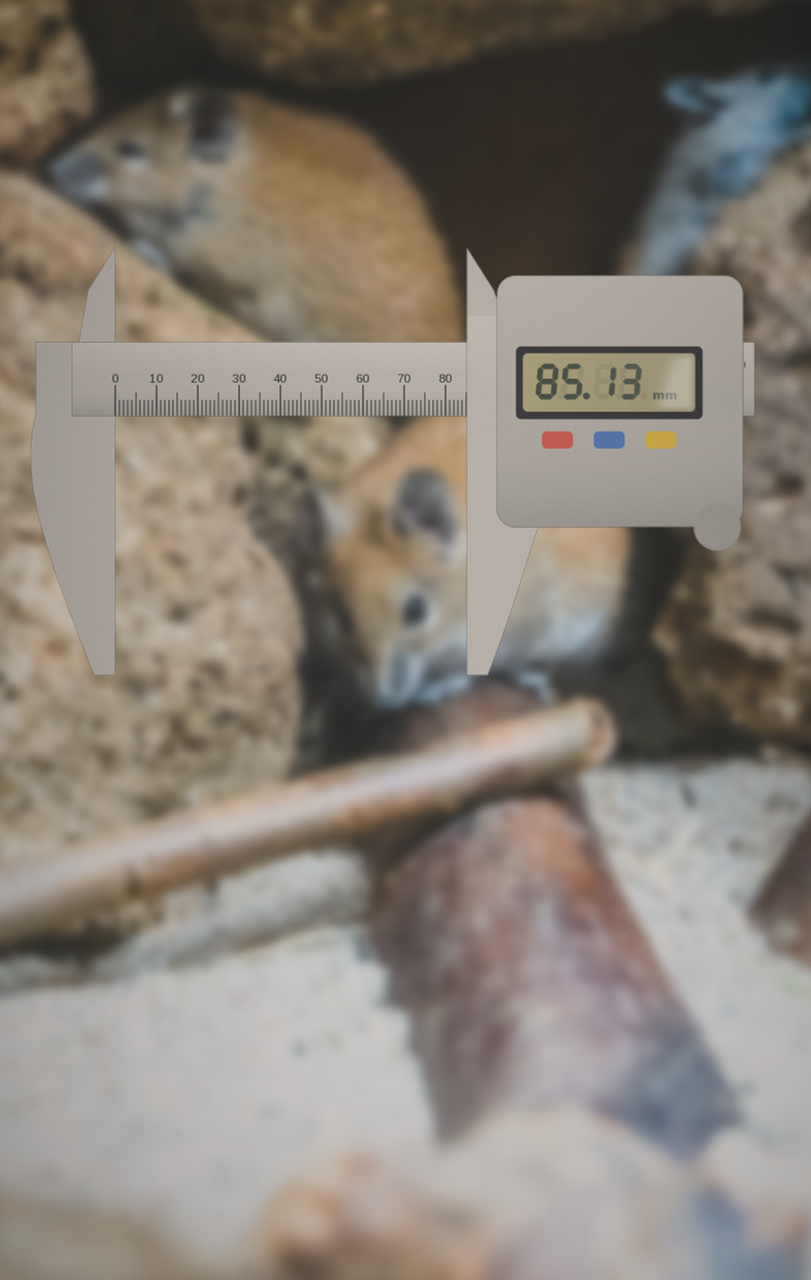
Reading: mm 85.13
